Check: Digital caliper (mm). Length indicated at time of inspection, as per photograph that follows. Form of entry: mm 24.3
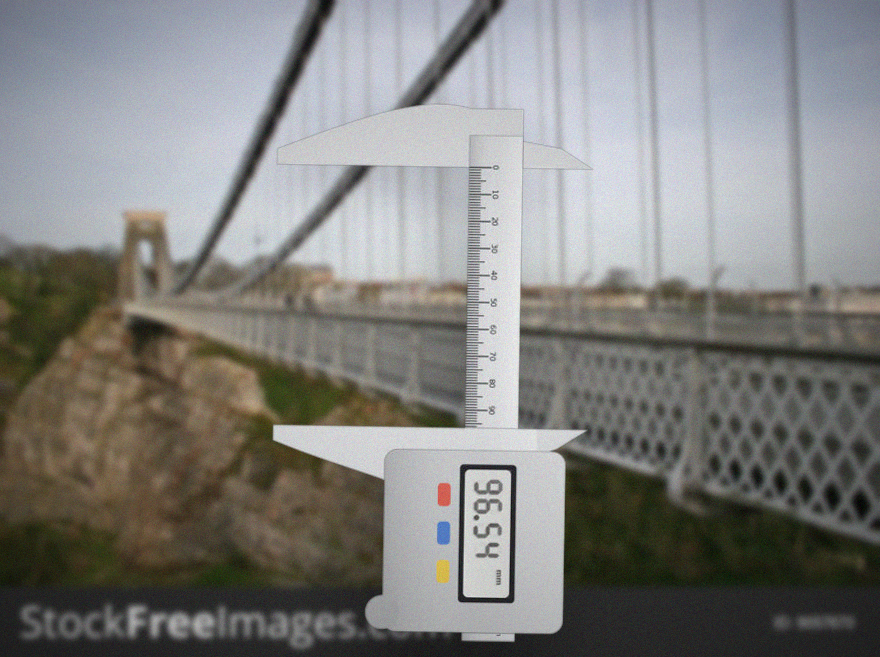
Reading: mm 96.54
